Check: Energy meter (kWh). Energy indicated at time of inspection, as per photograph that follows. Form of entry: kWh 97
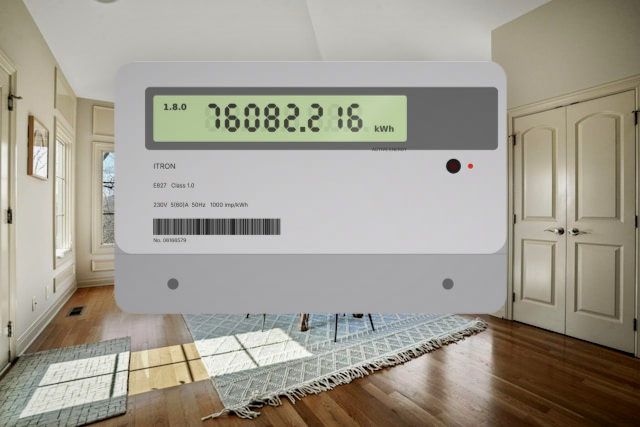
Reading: kWh 76082.216
